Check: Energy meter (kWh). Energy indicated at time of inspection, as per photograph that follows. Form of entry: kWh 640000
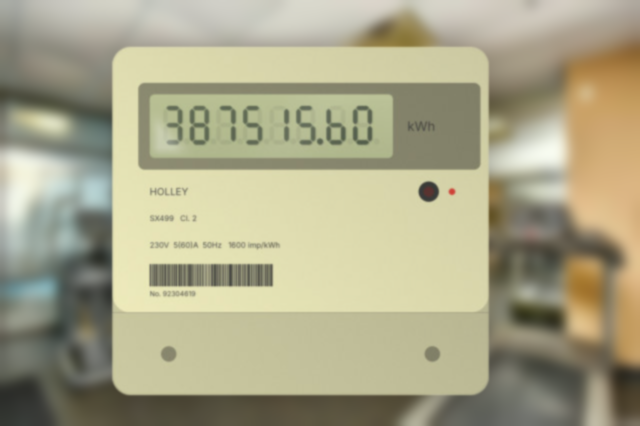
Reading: kWh 387515.60
